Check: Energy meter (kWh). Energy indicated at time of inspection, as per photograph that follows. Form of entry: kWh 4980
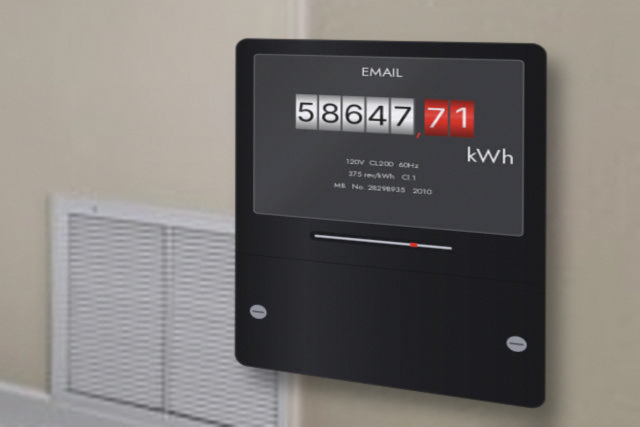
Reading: kWh 58647.71
